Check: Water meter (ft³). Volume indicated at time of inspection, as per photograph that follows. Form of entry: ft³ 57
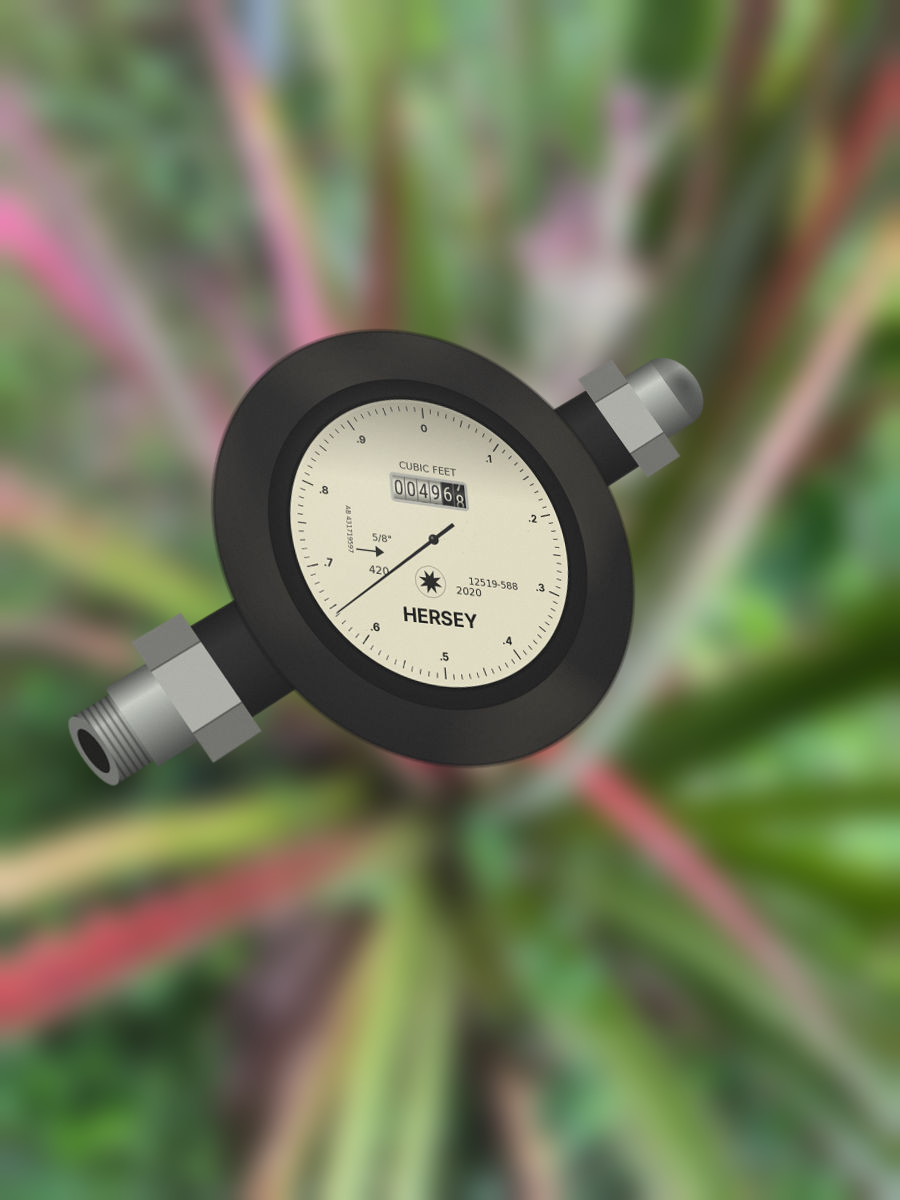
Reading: ft³ 4967.64
